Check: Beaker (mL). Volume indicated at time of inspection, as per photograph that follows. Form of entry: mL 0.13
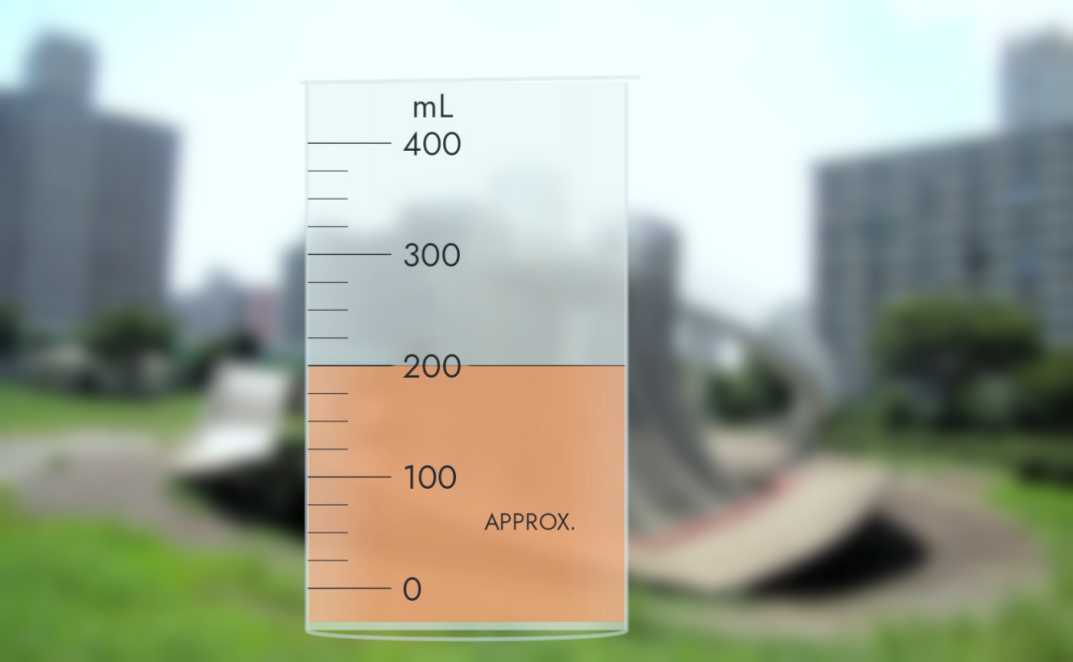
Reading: mL 200
